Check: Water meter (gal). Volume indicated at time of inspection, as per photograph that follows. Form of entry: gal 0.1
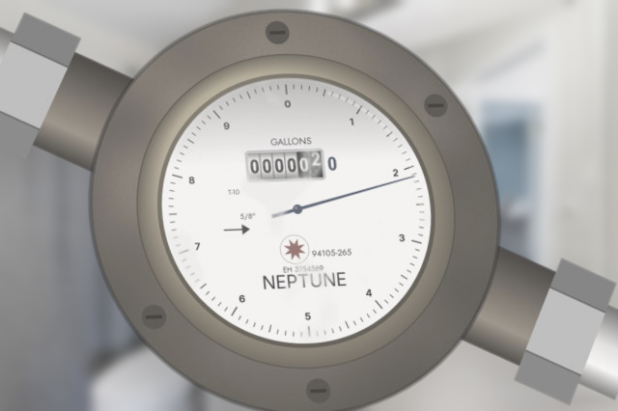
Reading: gal 22.1
